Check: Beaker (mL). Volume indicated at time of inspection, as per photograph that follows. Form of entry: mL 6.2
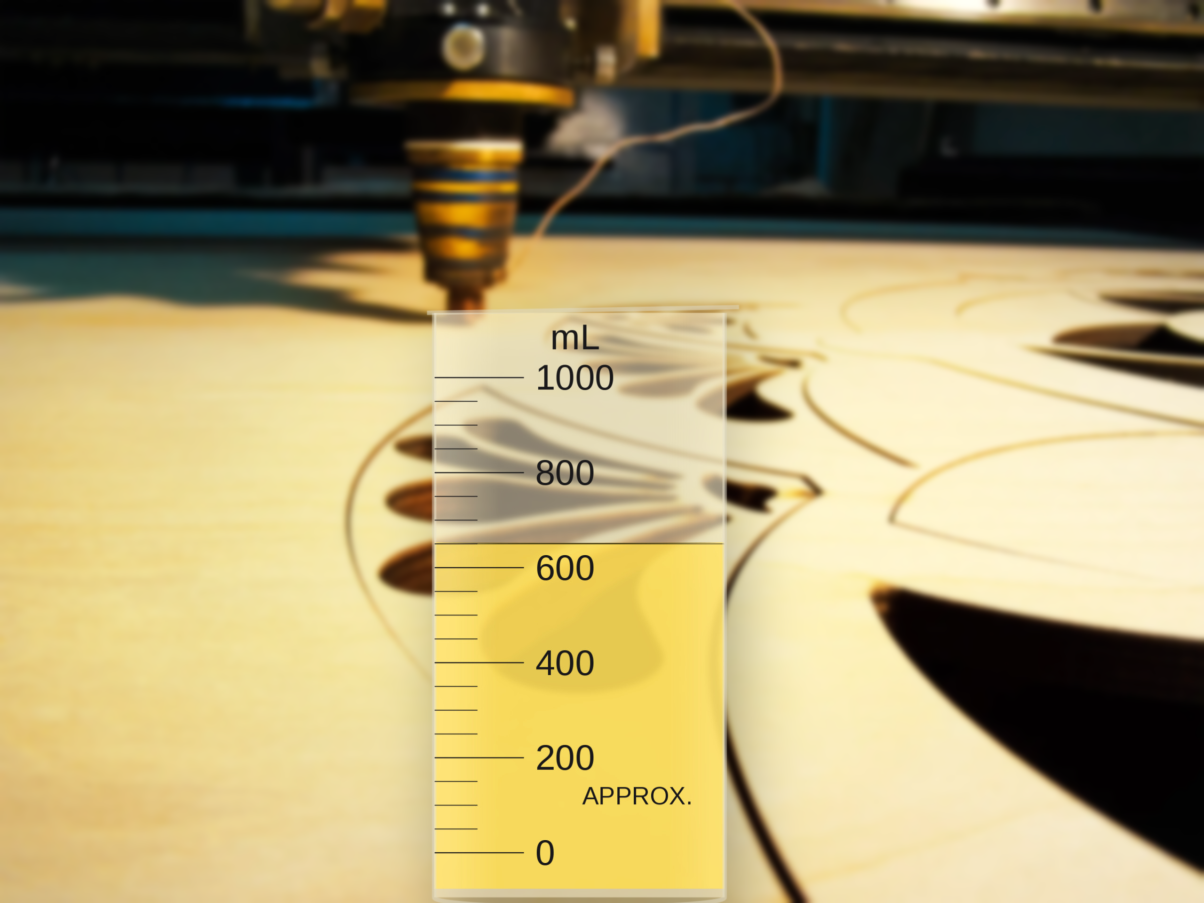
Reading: mL 650
